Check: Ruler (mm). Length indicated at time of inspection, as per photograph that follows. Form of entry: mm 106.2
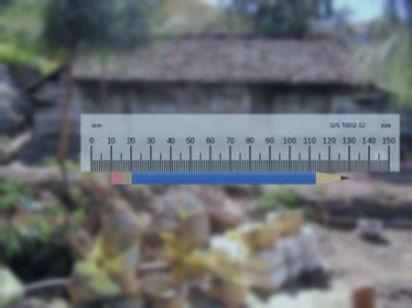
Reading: mm 120
